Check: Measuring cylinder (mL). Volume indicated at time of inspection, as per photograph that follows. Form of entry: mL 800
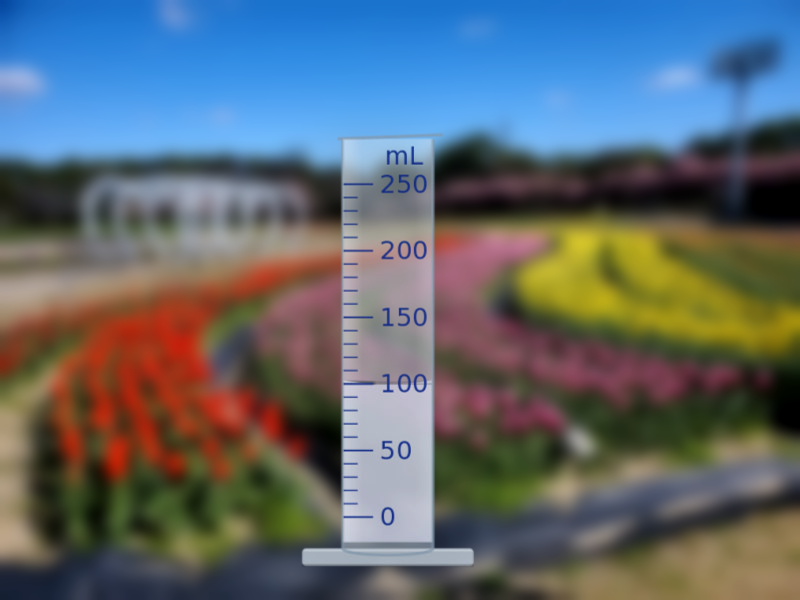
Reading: mL 100
